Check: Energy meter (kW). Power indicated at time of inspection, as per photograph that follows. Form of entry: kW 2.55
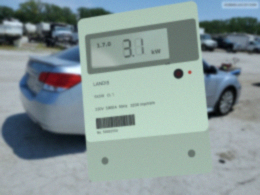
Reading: kW 3.1
